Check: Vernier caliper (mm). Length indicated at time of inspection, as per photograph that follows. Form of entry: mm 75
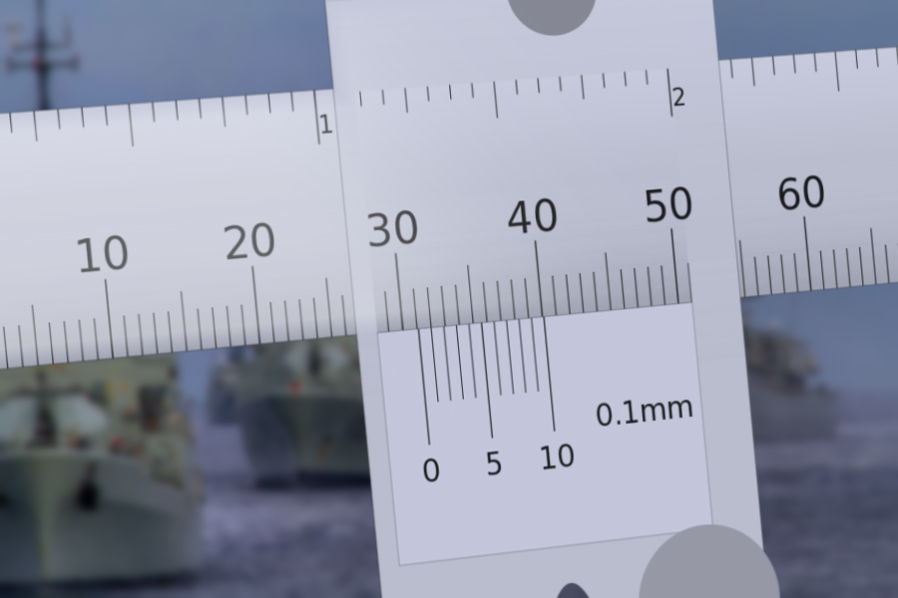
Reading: mm 31.1
